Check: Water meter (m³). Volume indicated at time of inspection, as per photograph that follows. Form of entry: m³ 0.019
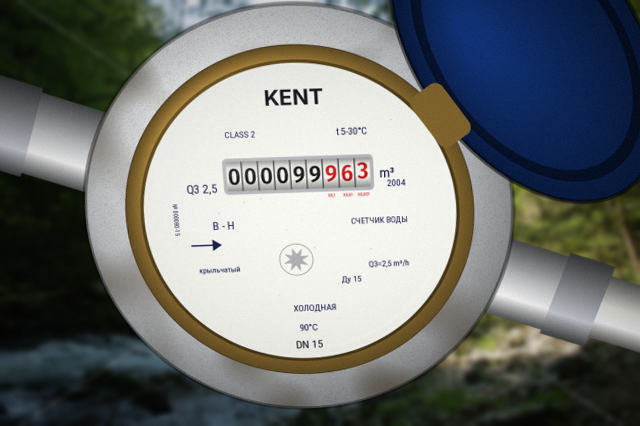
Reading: m³ 99.963
